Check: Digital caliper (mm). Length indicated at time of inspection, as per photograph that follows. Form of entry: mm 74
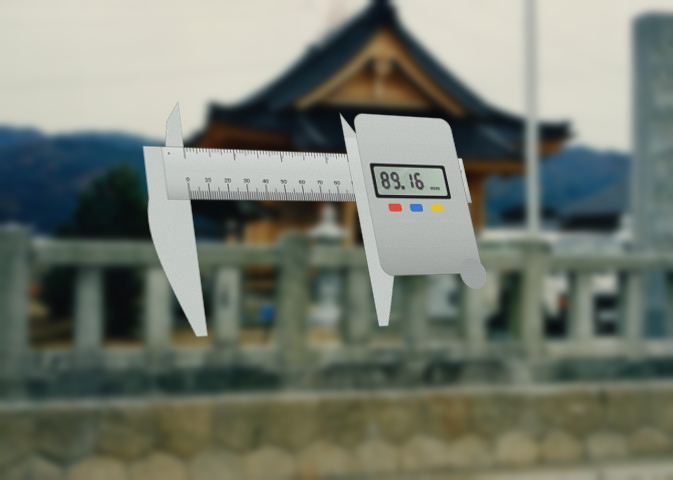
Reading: mm 89.16
